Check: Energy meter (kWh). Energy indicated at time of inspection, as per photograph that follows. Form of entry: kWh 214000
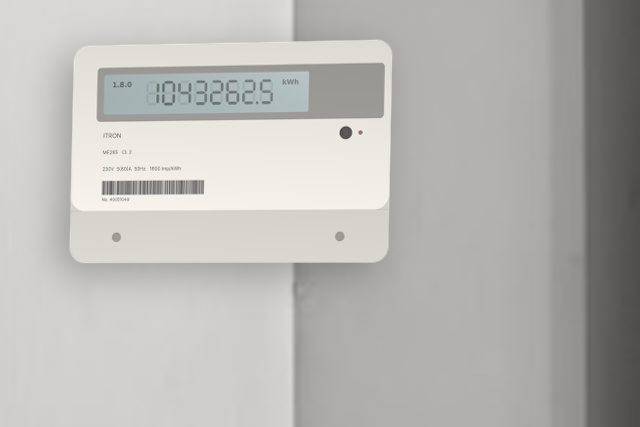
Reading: kWh 1043262.5
